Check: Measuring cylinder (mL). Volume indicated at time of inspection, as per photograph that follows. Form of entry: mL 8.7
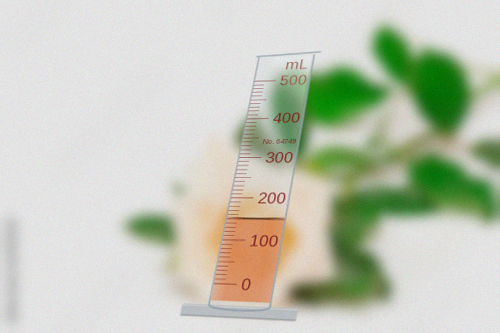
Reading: mL 150
